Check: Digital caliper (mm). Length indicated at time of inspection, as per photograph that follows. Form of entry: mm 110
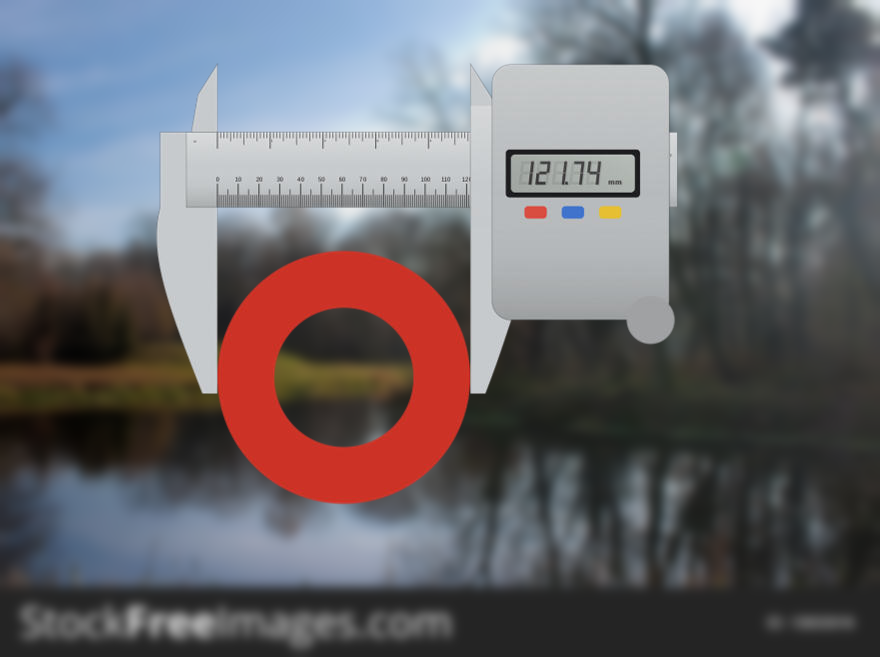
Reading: mm 121.74
